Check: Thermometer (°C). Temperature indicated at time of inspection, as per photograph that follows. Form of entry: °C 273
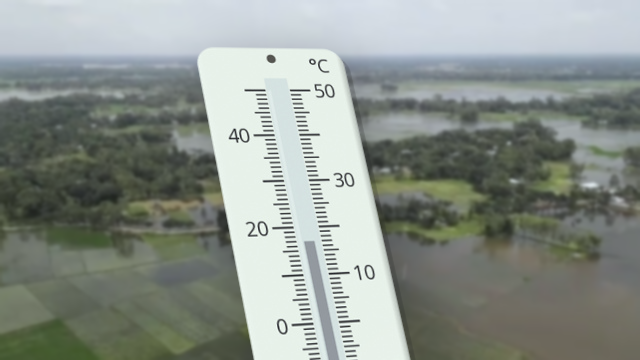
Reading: °C 17
